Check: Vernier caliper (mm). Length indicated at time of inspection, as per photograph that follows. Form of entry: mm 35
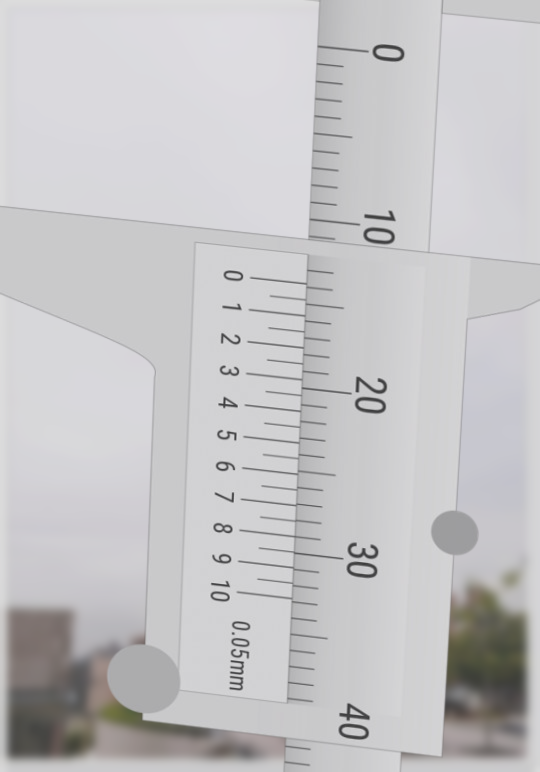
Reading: mm 13.8
